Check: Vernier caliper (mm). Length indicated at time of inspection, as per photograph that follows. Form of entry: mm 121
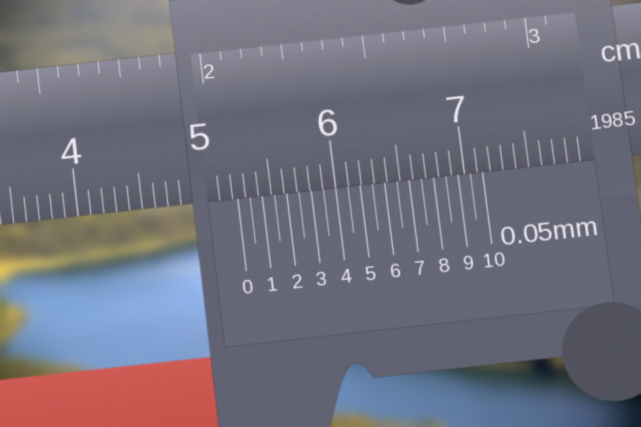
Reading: mm 52.4
